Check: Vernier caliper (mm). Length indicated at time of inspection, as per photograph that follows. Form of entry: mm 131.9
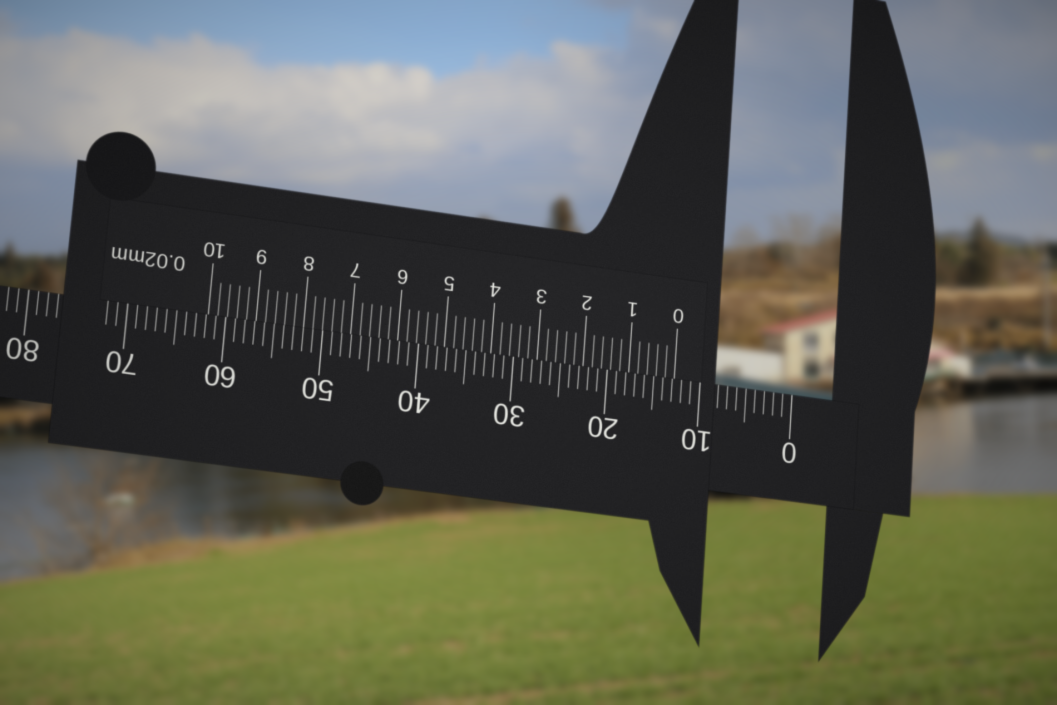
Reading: mm 12.8
